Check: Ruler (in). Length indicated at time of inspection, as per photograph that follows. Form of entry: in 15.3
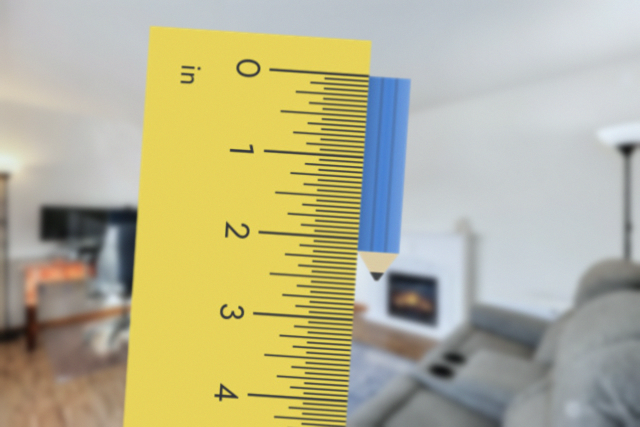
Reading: in 2.5
